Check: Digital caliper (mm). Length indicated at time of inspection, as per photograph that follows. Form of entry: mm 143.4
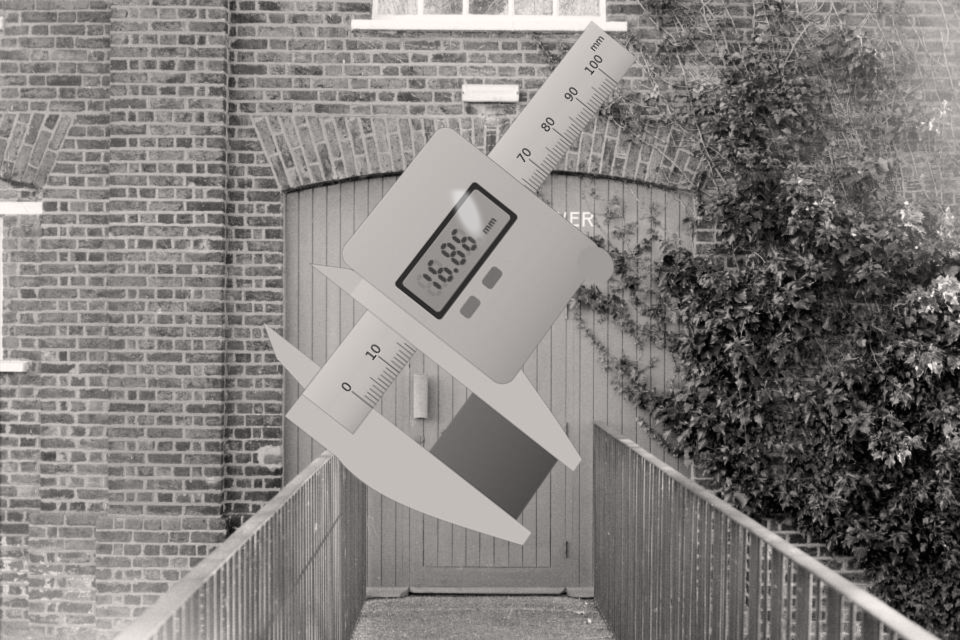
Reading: mm 16.86
